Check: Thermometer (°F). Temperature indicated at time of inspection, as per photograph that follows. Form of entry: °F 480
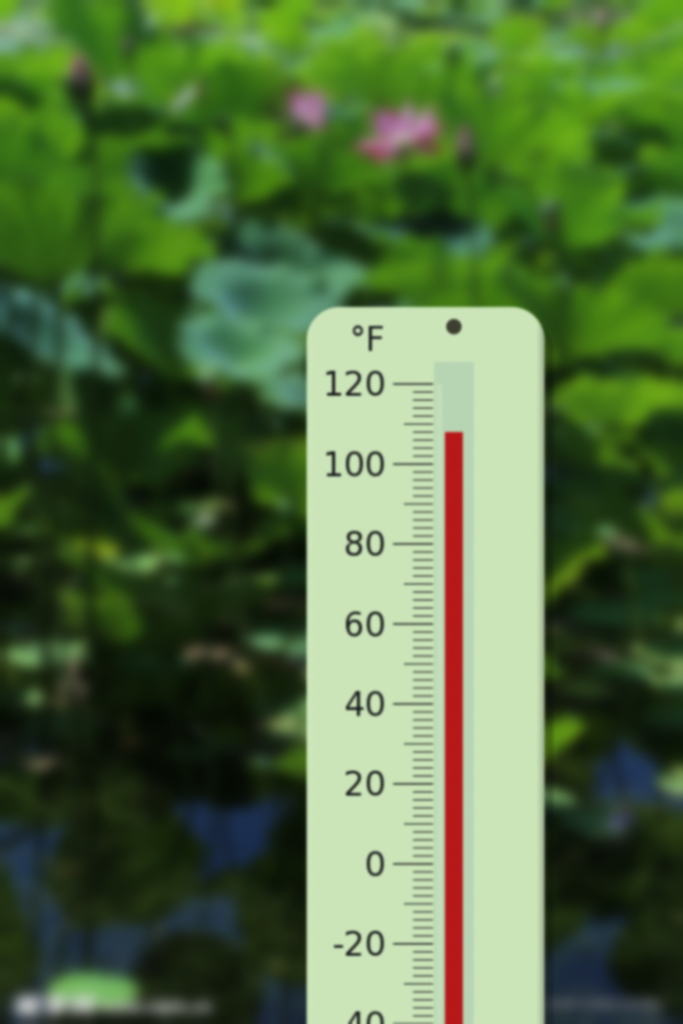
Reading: °F 108
